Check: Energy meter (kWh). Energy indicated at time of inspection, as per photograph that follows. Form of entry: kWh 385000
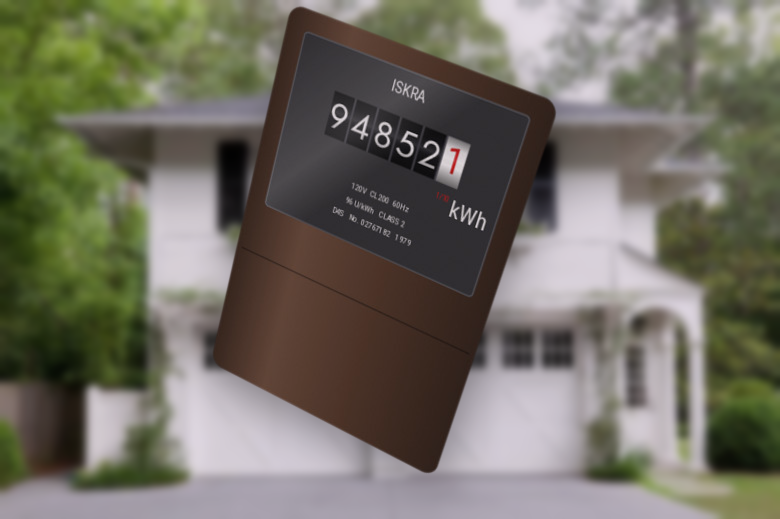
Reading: kWh 94852.1
